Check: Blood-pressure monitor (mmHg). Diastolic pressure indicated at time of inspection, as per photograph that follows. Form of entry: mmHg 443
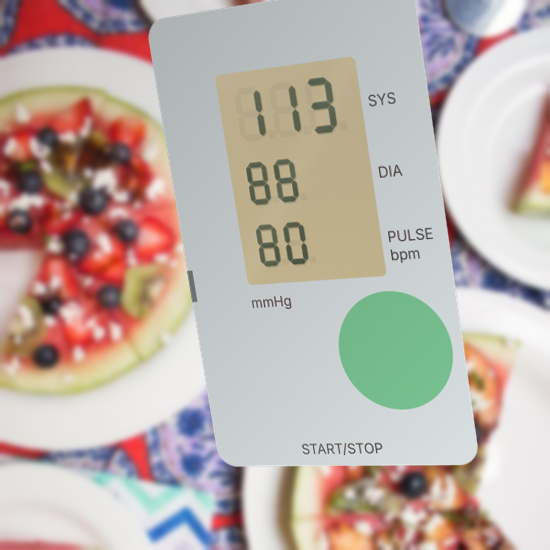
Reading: mmHg 88
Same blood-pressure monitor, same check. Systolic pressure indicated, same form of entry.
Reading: mmHg 113
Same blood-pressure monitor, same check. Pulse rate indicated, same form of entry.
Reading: bpm 80
